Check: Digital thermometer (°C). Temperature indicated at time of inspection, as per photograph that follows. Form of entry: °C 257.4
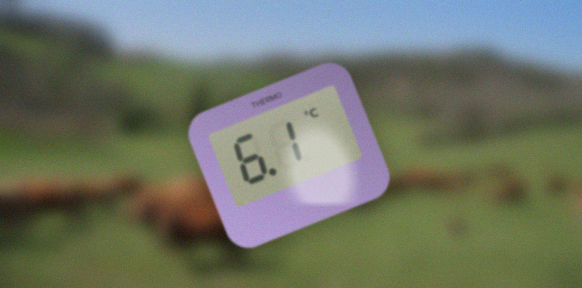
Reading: °C 6.1
